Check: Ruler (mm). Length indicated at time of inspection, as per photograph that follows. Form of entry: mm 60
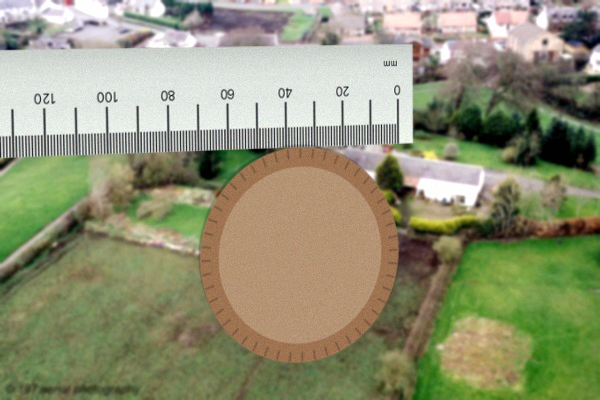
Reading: mm 70
